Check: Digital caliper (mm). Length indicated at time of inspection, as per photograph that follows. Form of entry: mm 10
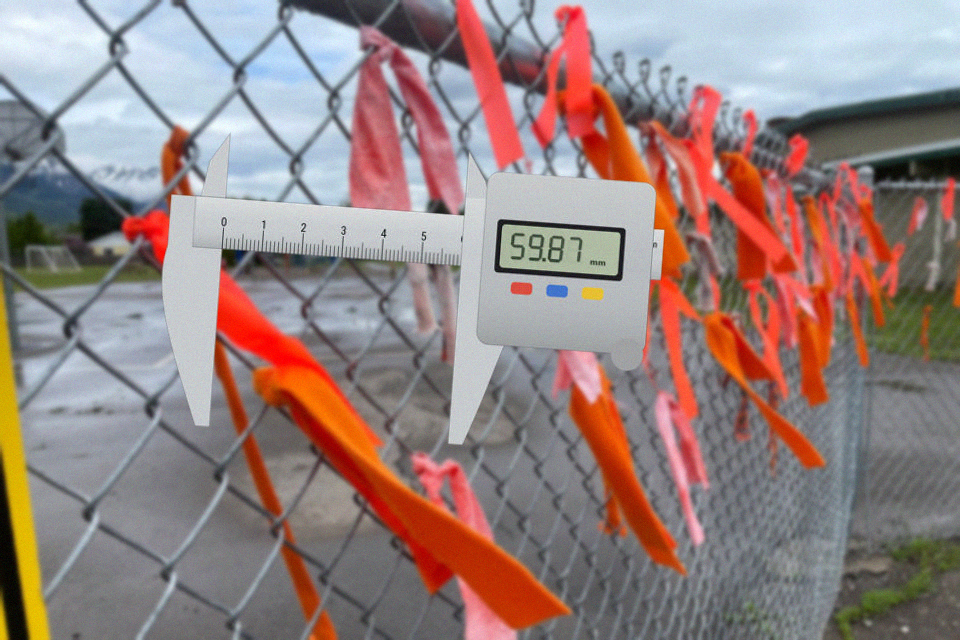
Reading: mm 59.87
